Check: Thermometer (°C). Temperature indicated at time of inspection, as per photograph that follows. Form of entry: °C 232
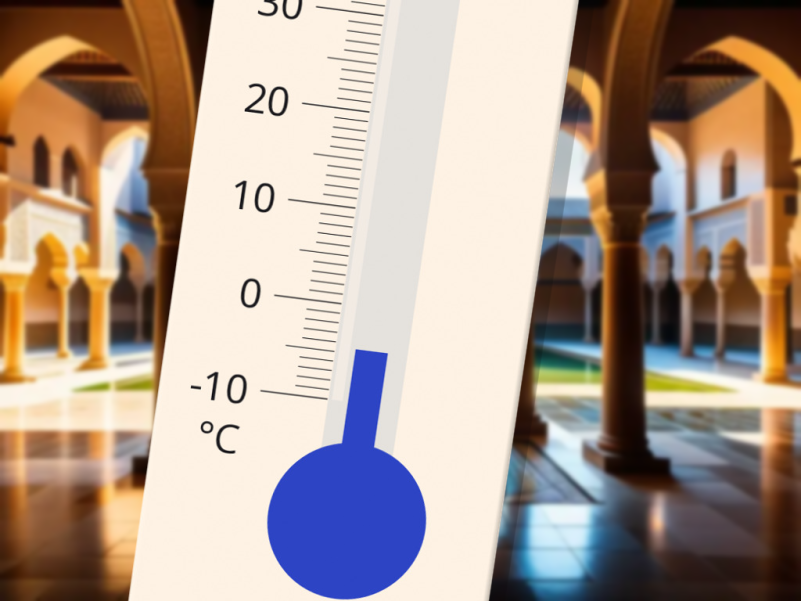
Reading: °C -4.5
